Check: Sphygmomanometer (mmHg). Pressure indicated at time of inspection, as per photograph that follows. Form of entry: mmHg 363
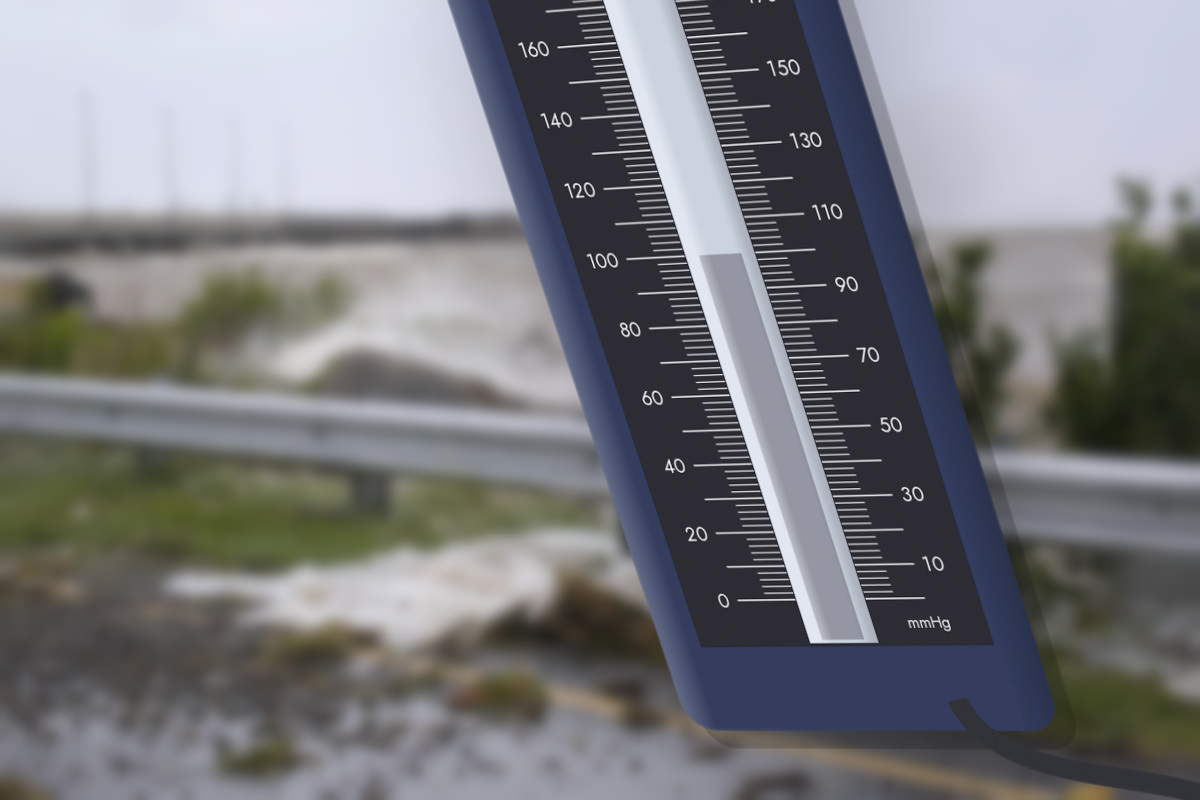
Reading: mmHg 100
